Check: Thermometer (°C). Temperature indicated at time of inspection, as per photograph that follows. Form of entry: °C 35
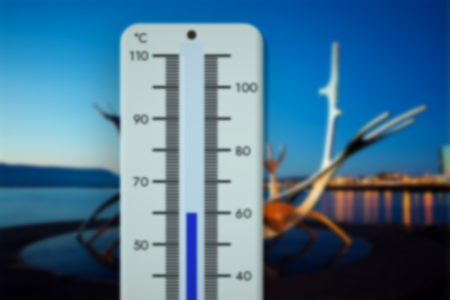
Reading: °C 60
